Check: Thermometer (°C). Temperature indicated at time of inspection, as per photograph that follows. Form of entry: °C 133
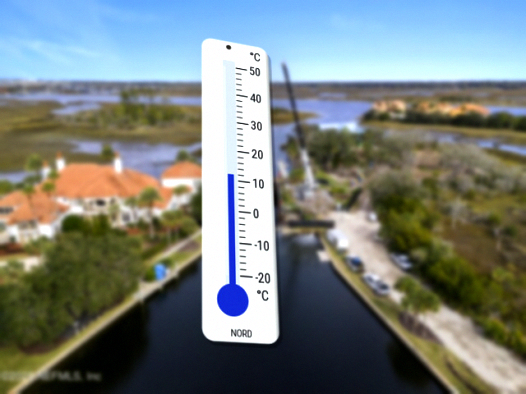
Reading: °C 12
